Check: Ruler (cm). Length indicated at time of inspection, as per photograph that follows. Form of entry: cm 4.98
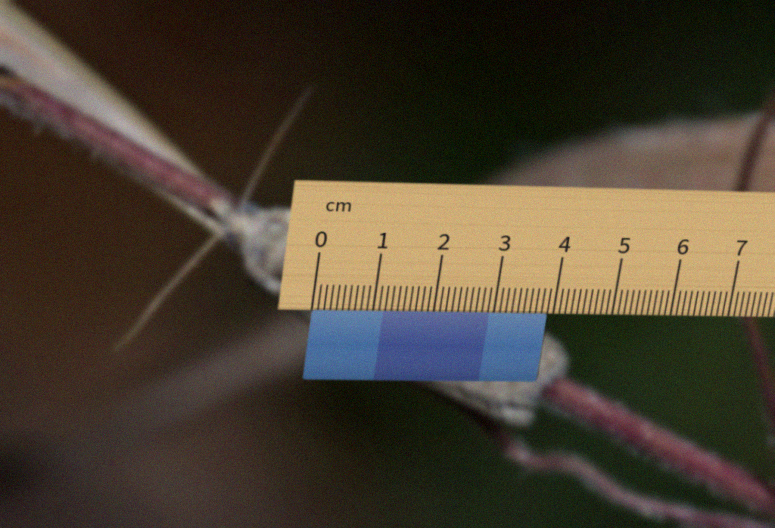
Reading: cm 3.9
